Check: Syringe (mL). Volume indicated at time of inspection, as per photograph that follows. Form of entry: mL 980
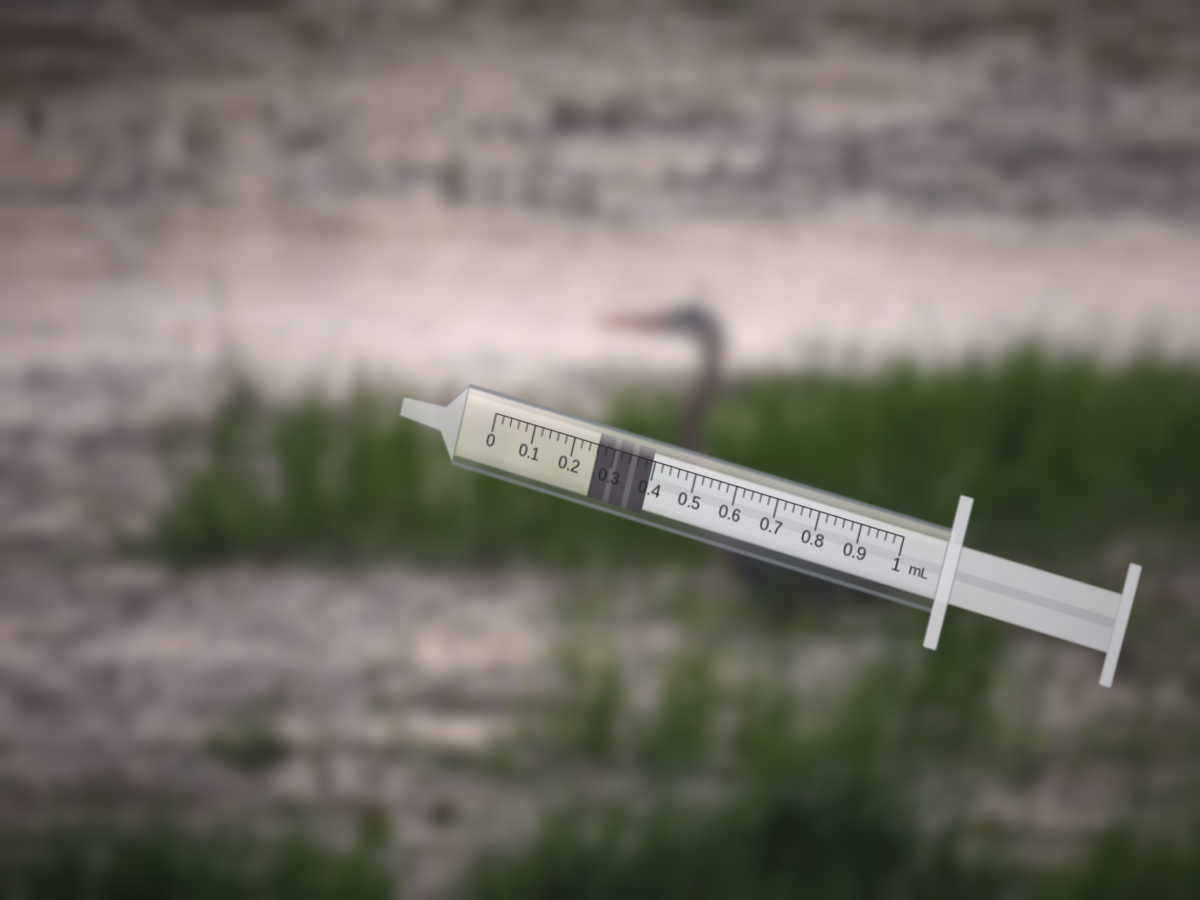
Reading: mL 0.26
